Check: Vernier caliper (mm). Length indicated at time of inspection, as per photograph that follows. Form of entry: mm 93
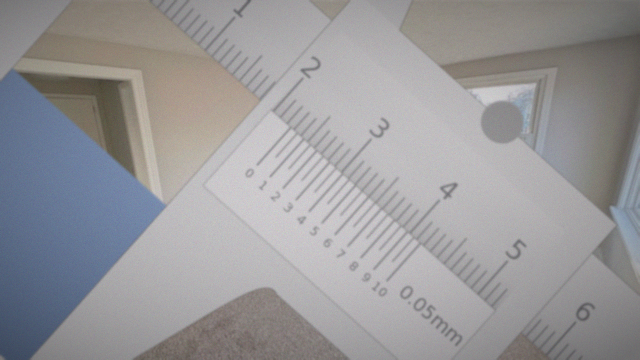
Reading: mm 22.6
